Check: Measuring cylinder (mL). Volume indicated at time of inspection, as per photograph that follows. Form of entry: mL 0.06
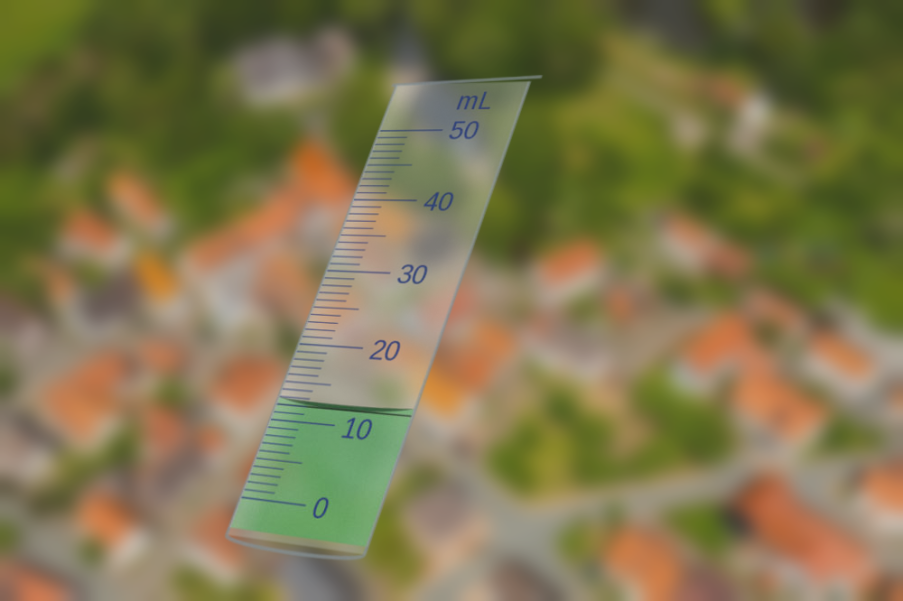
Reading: mL 12
